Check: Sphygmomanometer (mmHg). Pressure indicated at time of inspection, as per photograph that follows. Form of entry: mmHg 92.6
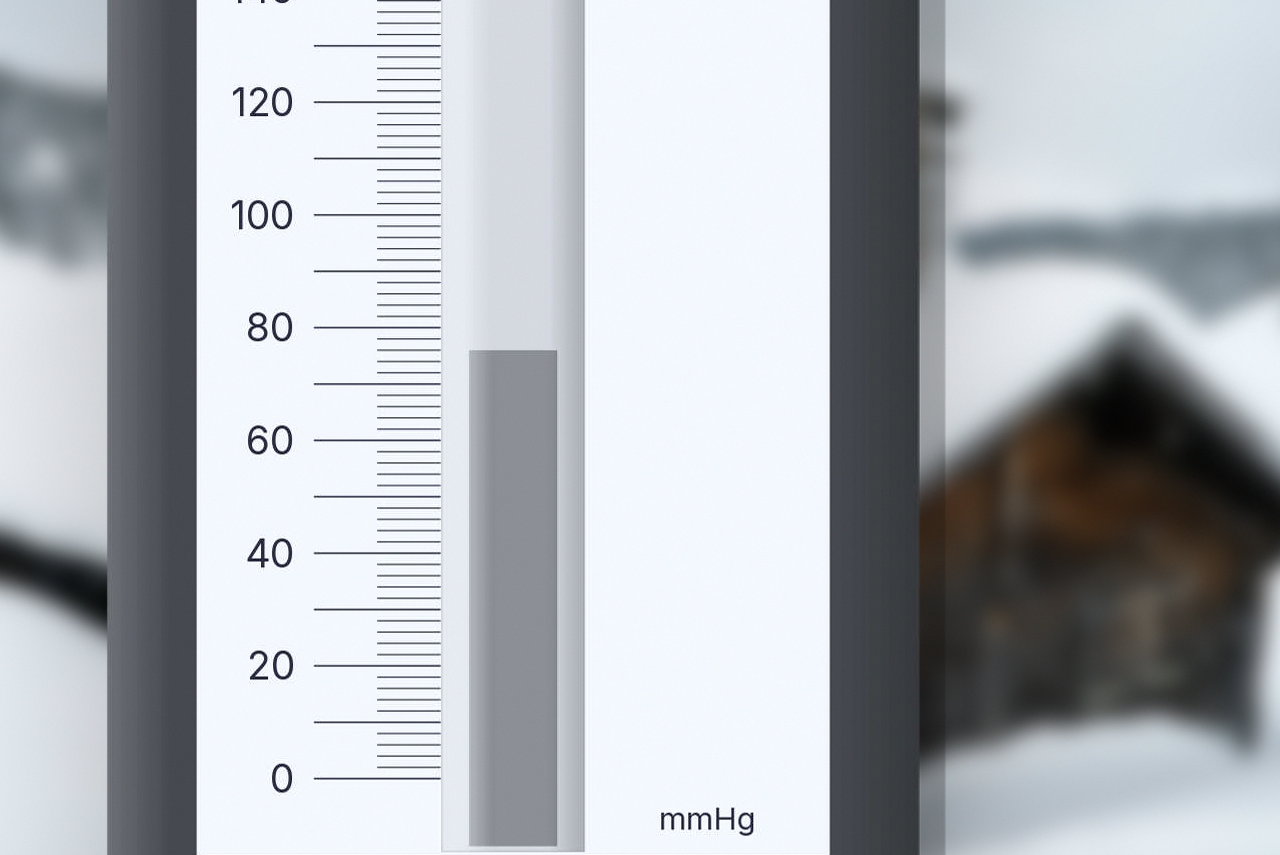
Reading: mmHg 76
